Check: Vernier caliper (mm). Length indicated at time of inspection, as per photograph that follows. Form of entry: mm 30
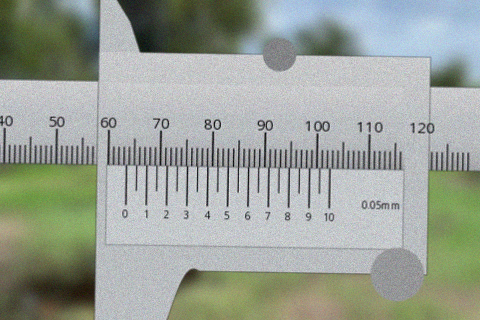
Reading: mm 63.5
